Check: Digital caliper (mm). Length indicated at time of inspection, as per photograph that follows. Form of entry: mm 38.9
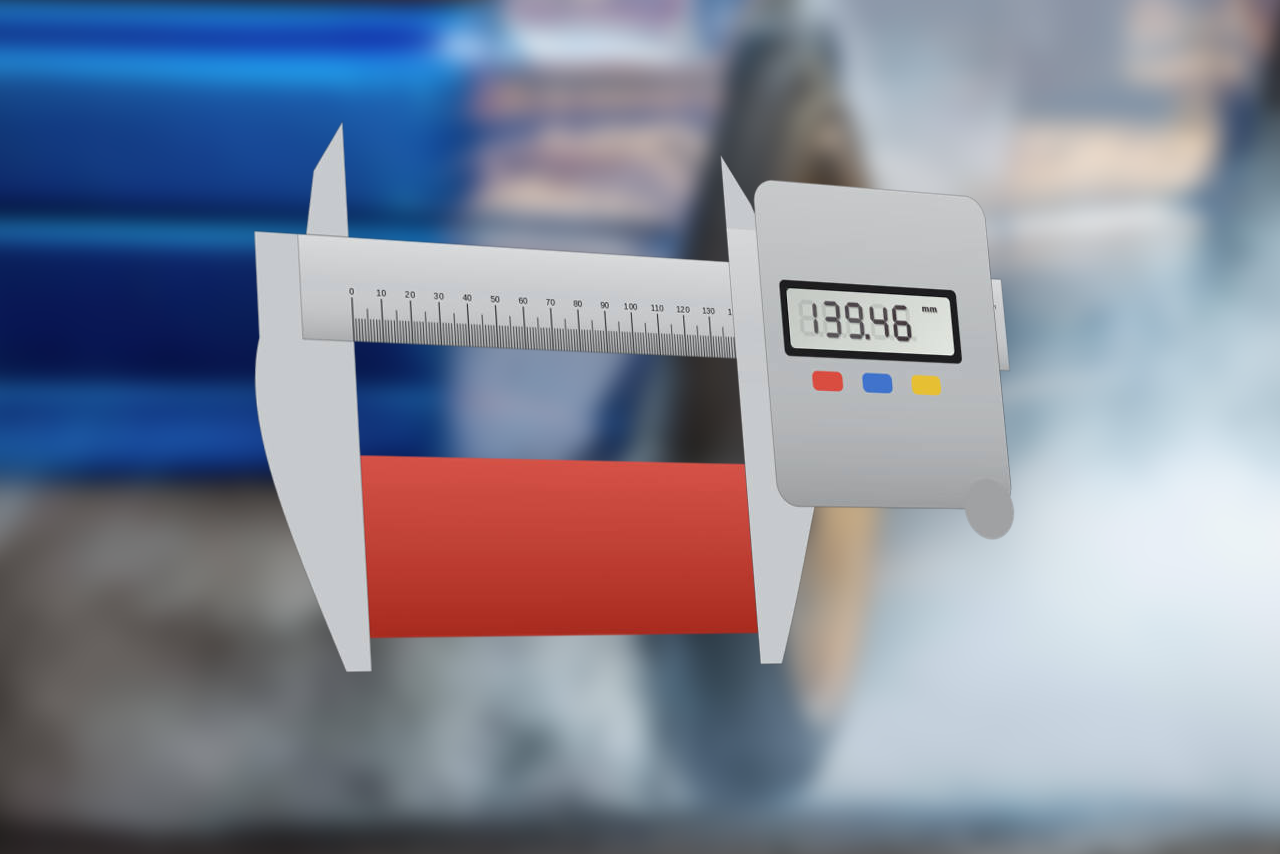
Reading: mm 139.46
